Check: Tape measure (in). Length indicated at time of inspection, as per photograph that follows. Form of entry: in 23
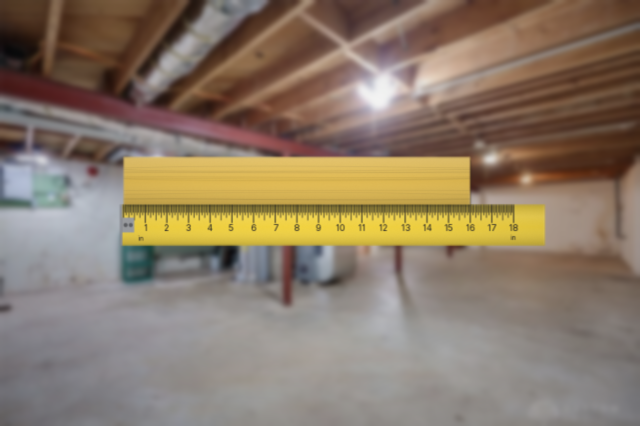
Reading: in 16
